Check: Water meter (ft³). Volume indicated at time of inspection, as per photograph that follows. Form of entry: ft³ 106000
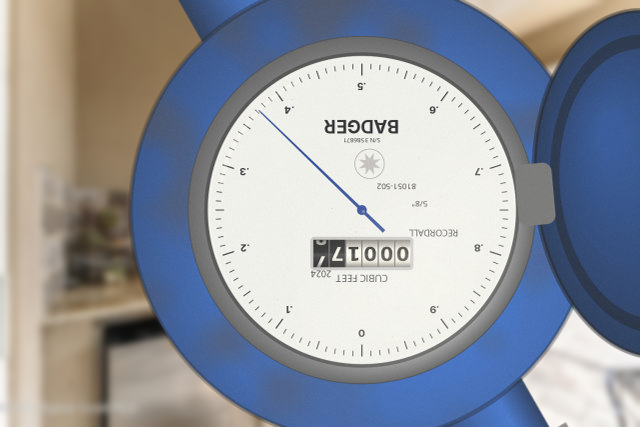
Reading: ft³ 177.37
